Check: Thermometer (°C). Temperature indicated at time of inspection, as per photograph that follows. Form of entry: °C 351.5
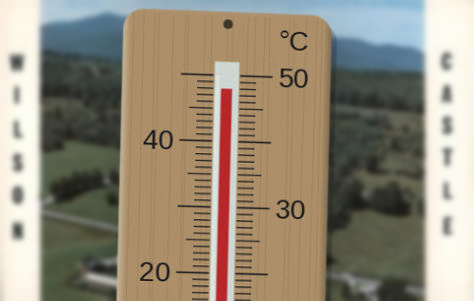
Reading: °C 48
